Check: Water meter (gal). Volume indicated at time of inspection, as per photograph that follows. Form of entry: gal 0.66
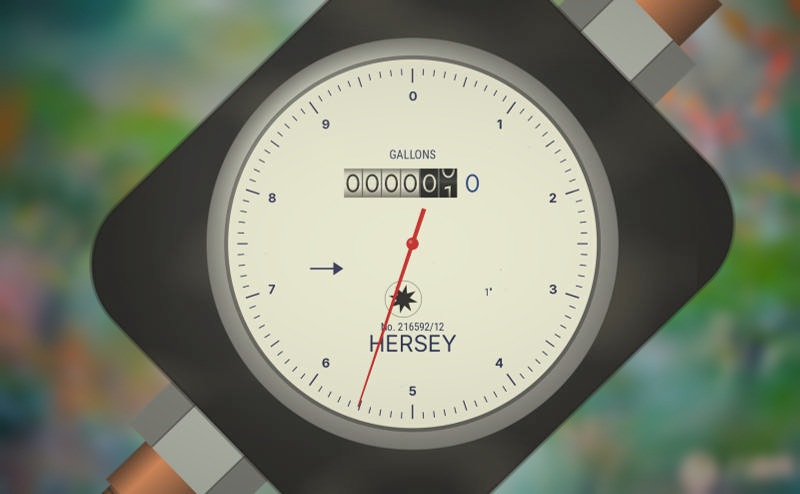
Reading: gal 5.5
